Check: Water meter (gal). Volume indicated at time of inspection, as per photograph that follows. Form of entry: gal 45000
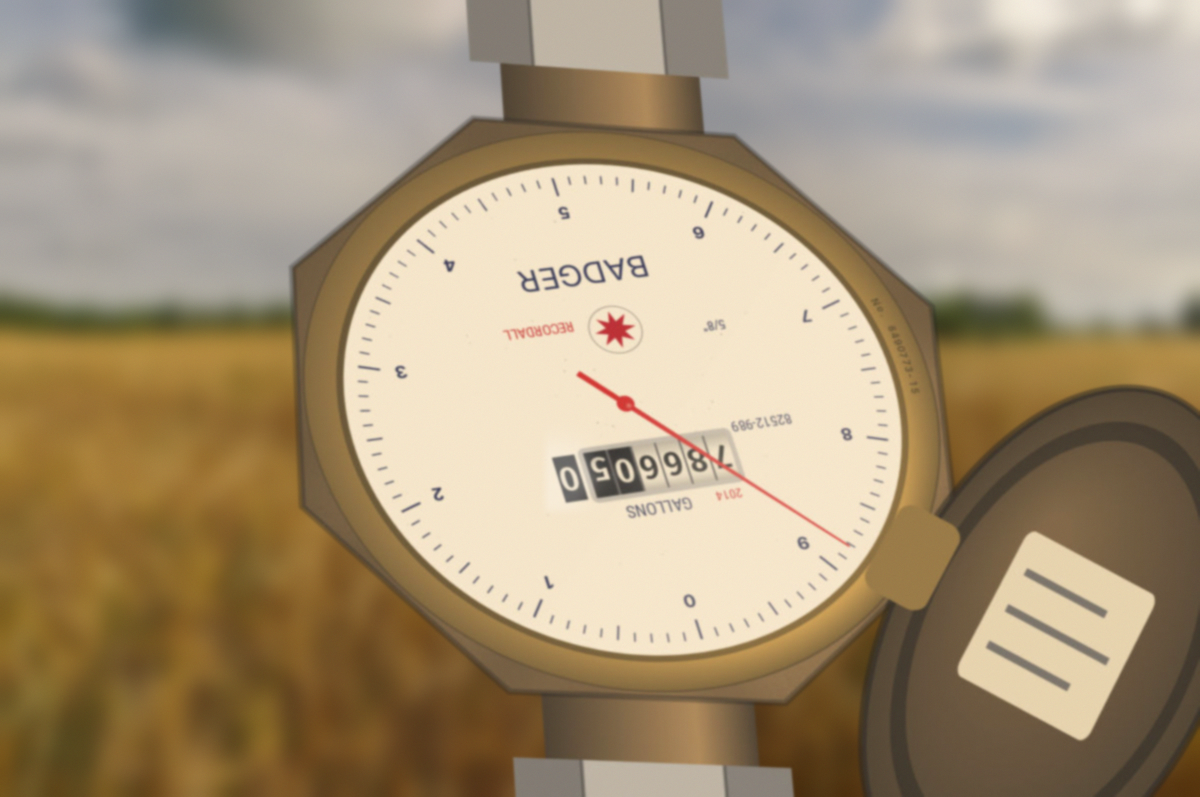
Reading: gal 7866048.8
